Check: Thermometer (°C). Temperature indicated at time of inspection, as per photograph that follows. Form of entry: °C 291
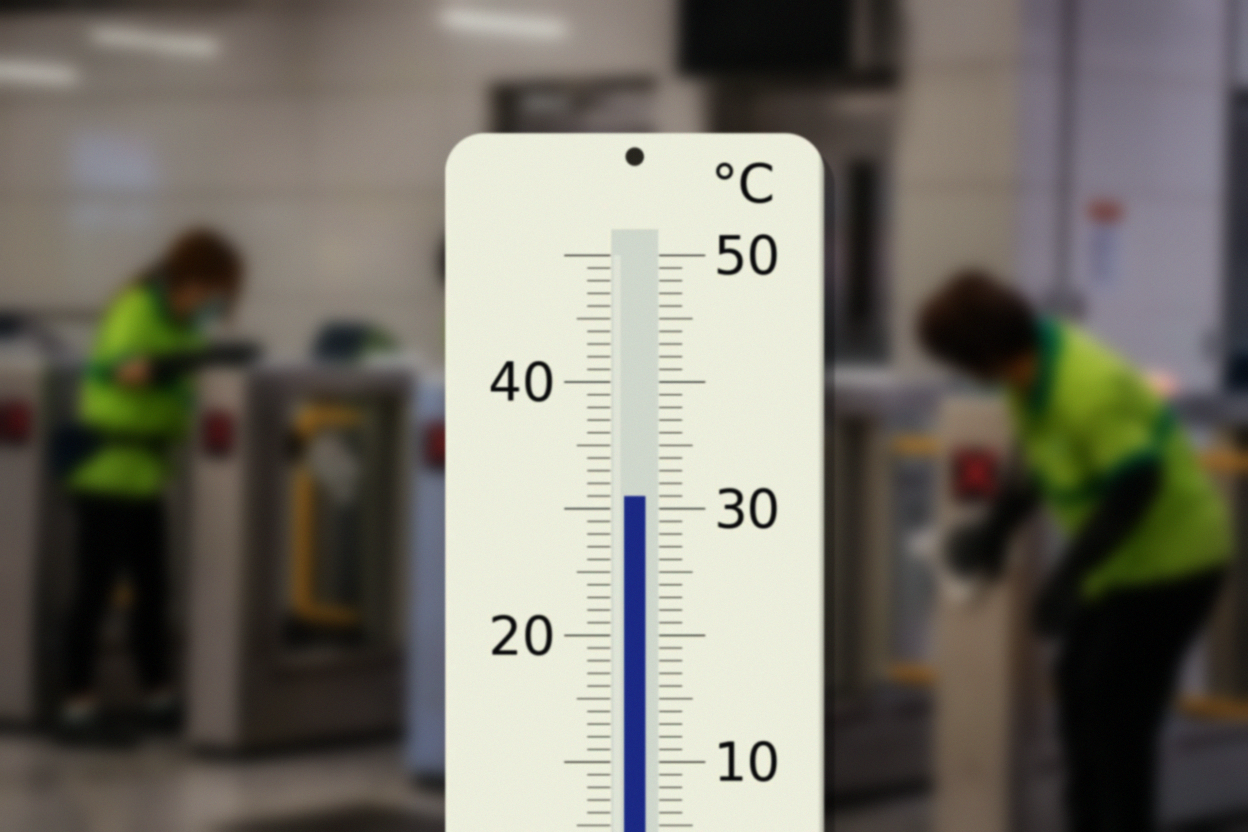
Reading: °C 31
